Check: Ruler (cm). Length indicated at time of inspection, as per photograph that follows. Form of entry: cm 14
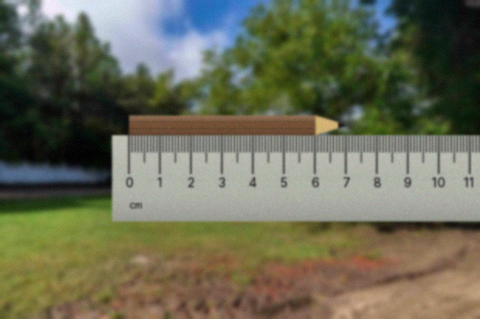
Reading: cm 7
